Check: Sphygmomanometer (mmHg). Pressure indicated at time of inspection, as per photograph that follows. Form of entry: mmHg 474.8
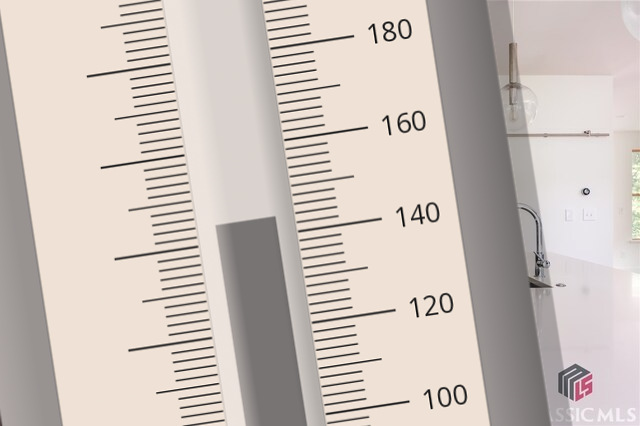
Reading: mmHg 144
